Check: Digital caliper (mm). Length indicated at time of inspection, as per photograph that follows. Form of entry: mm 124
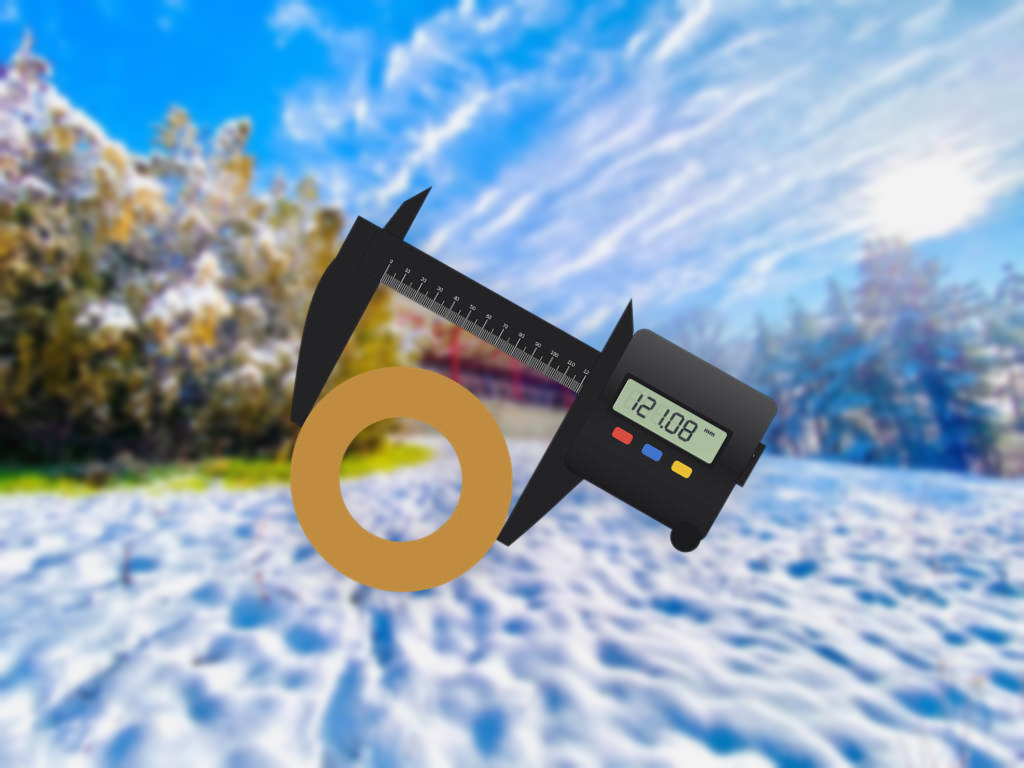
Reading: mm 121.08
